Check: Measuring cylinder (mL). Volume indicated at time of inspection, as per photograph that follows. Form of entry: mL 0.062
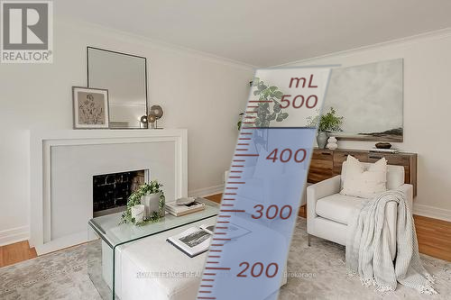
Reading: mL 450
